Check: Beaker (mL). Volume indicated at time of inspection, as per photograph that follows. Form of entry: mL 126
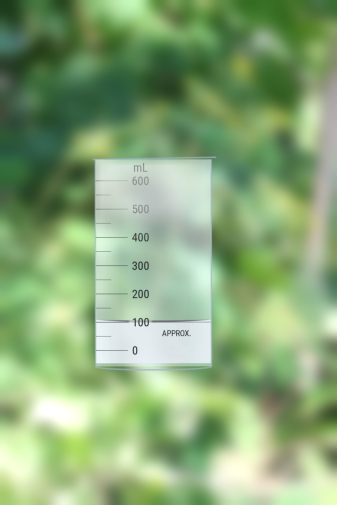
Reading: mL 100
